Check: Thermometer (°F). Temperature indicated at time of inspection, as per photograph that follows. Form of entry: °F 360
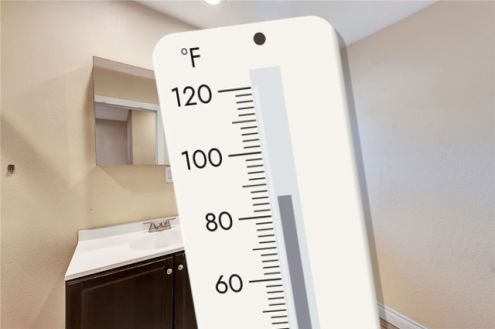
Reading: °F 86
